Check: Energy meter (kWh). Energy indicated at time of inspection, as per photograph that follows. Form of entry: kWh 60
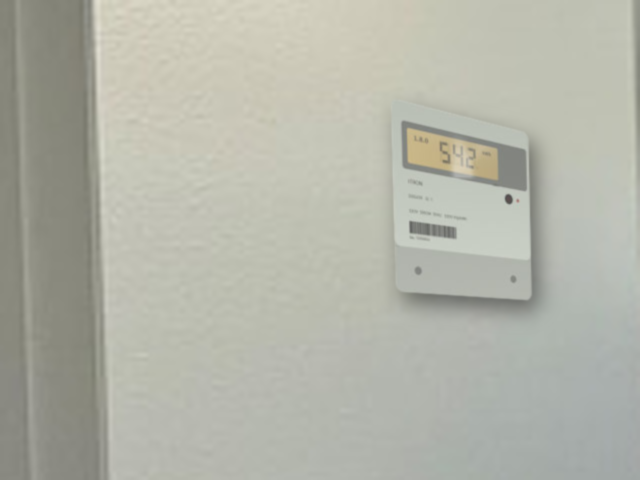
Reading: kWh 542
